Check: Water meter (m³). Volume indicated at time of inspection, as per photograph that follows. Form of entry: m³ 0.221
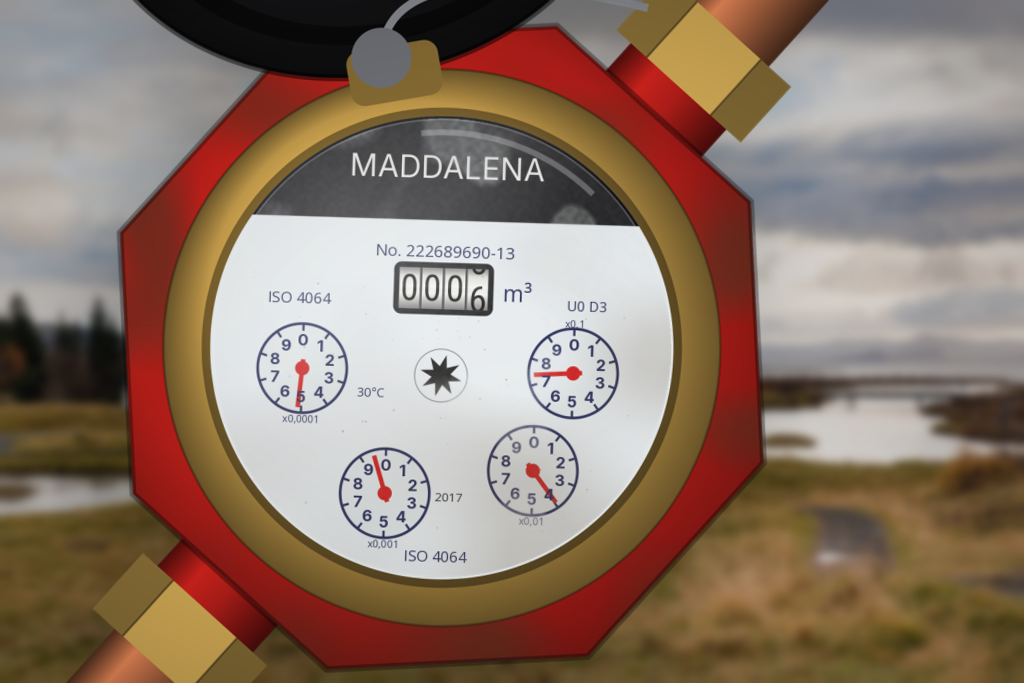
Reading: m³ 5.7395
